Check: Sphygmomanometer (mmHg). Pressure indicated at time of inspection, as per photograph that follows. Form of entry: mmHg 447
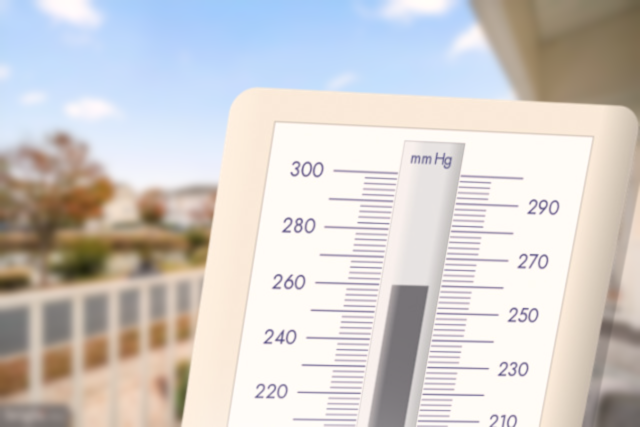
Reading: mmHg 260
